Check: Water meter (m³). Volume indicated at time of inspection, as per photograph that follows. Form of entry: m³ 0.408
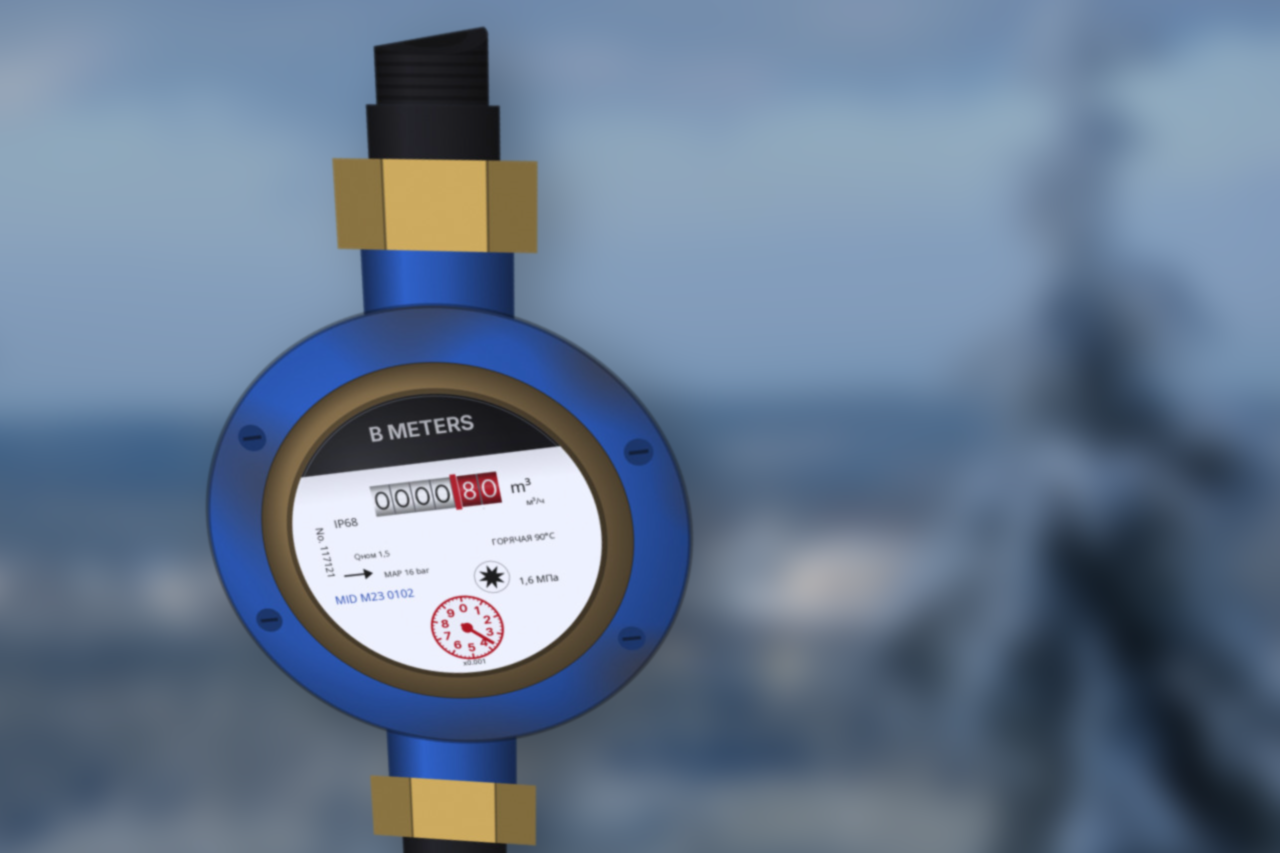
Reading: m³ 0.803
